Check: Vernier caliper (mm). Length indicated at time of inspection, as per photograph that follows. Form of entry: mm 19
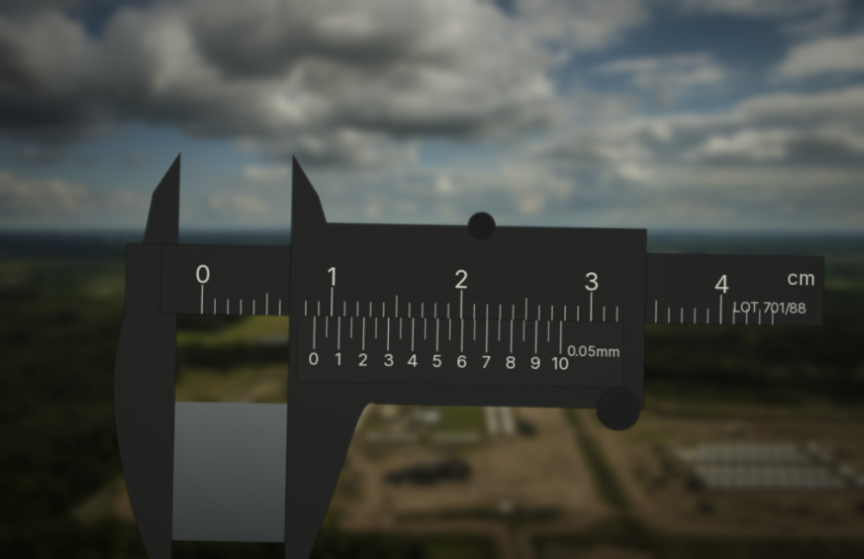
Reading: mm 8.7
